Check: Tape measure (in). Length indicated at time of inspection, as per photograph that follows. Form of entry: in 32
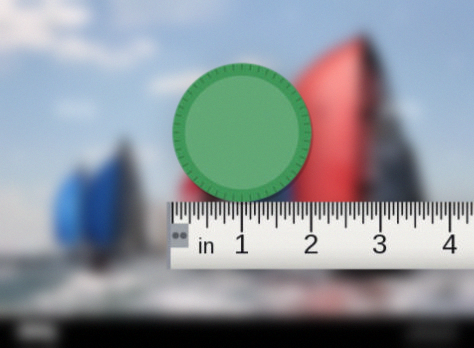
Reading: in 2
